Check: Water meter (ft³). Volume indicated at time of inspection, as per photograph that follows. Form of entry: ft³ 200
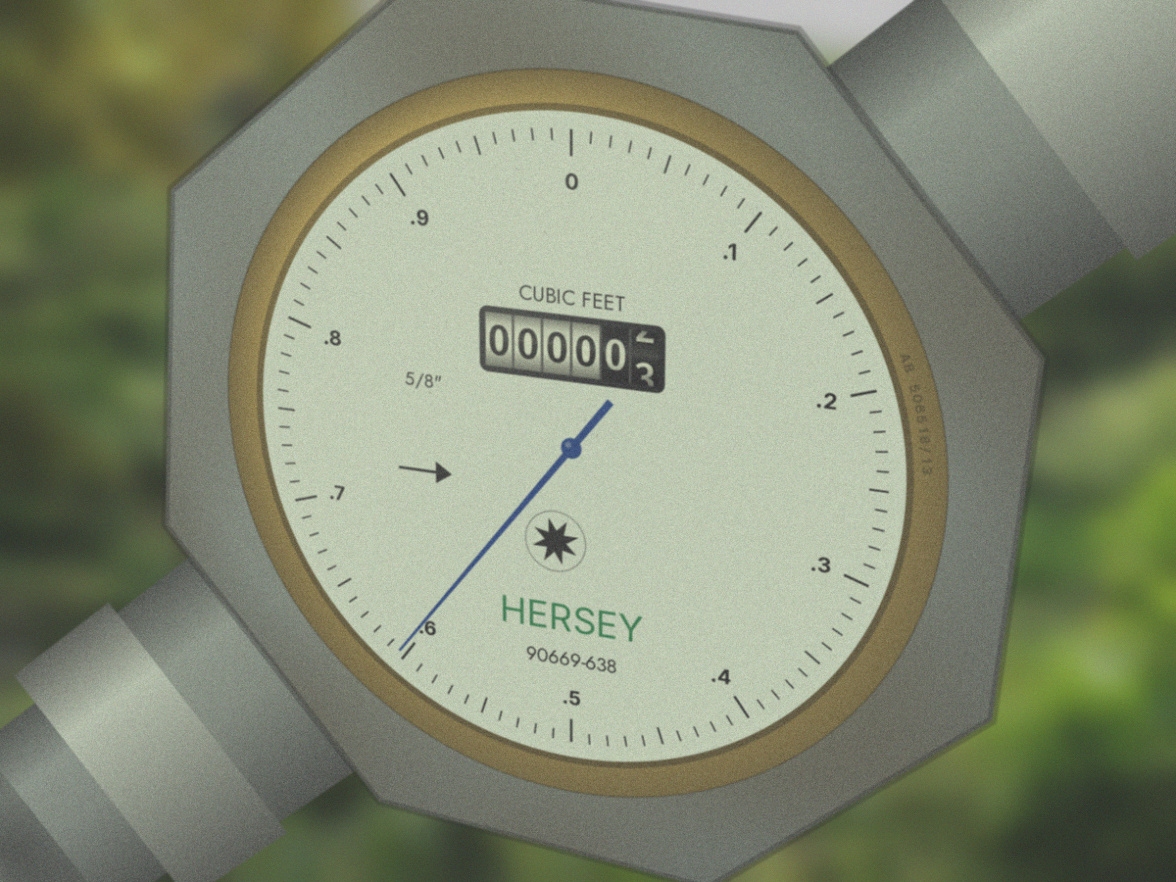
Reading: ft³ 2.60
